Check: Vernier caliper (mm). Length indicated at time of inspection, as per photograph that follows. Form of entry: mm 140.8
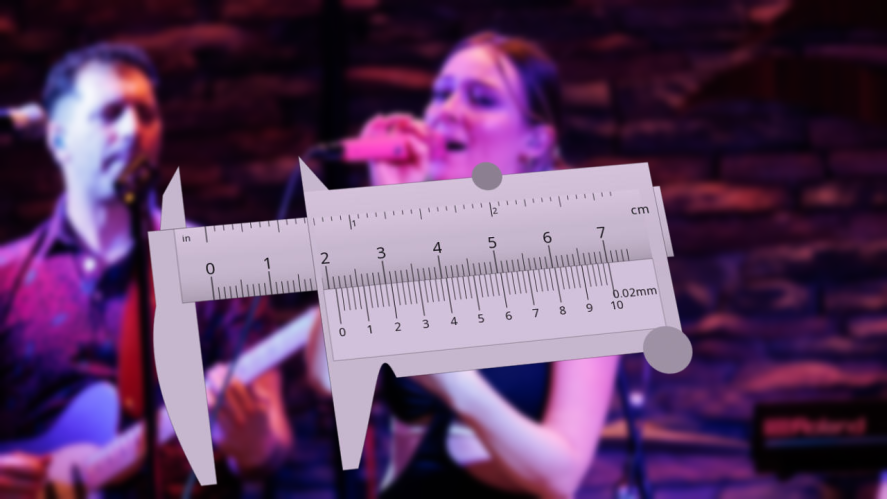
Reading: mm 21.2
